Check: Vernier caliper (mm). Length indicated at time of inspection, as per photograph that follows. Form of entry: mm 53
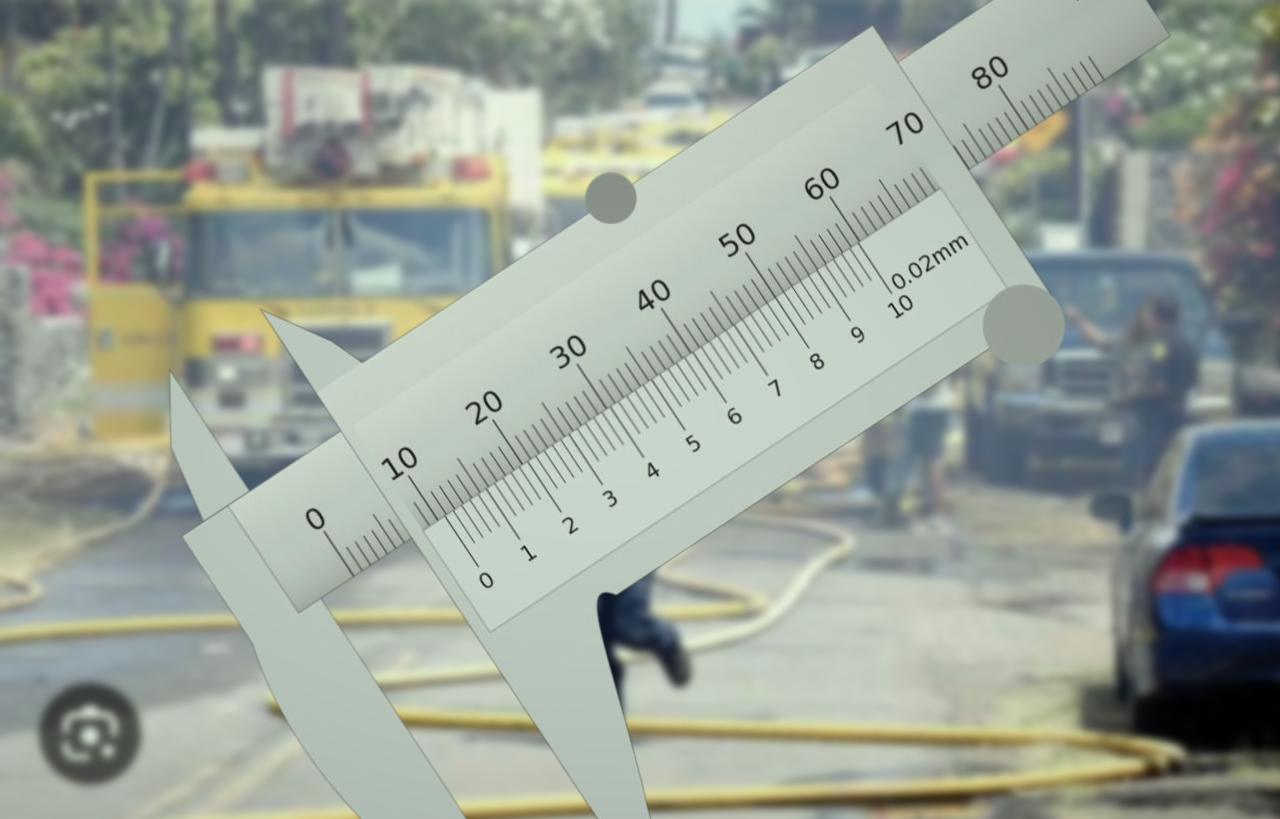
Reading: mm 10.8
